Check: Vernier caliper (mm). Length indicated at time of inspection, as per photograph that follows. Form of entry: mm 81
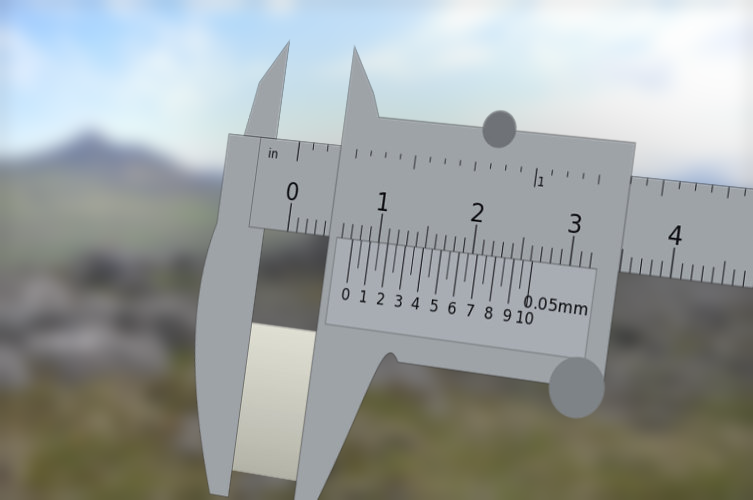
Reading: mm 7.2
